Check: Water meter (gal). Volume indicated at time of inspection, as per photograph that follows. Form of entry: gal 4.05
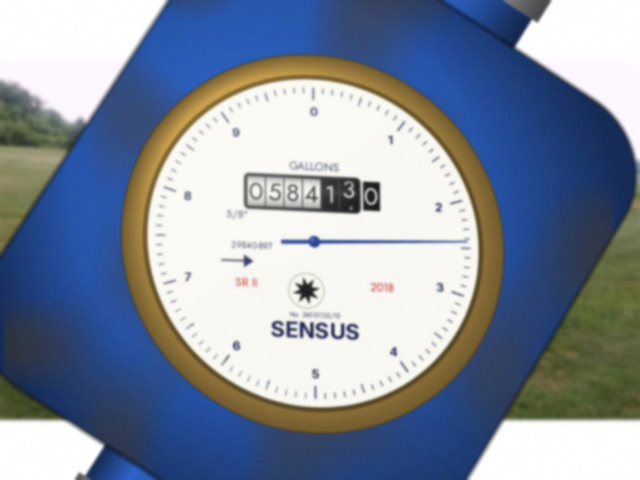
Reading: gal 584132.4
